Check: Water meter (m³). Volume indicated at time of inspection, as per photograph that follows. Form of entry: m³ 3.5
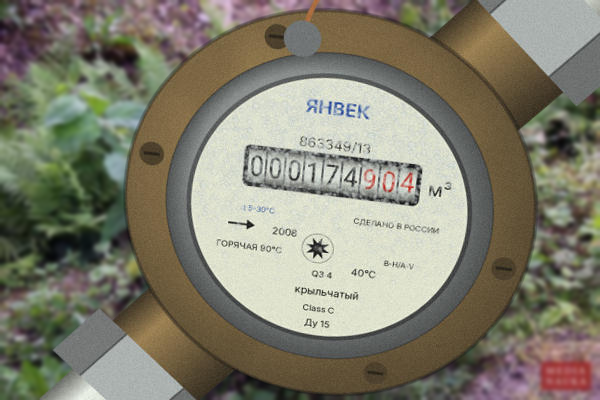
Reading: m³ 174.904
